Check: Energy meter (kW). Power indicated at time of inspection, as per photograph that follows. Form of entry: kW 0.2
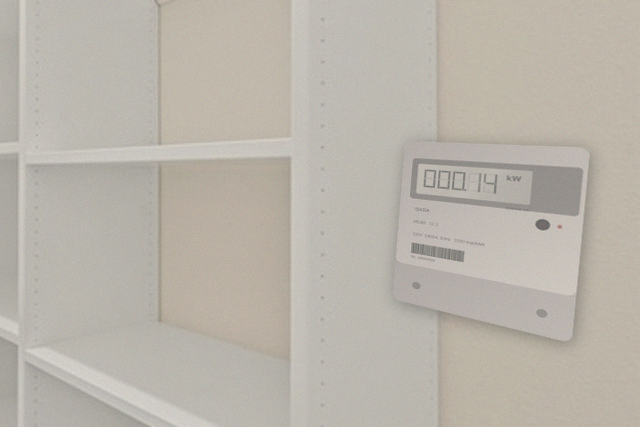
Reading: kW 0.14
